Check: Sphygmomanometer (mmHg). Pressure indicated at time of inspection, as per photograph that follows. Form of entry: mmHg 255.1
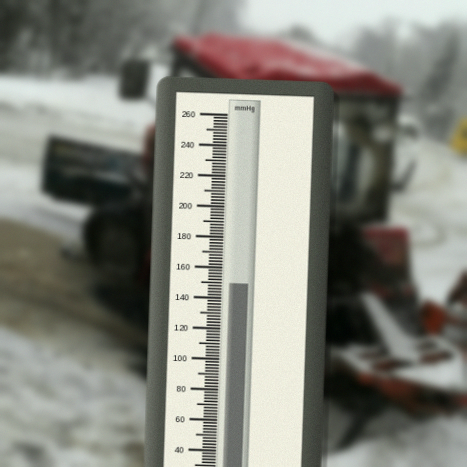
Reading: mmHg 150
